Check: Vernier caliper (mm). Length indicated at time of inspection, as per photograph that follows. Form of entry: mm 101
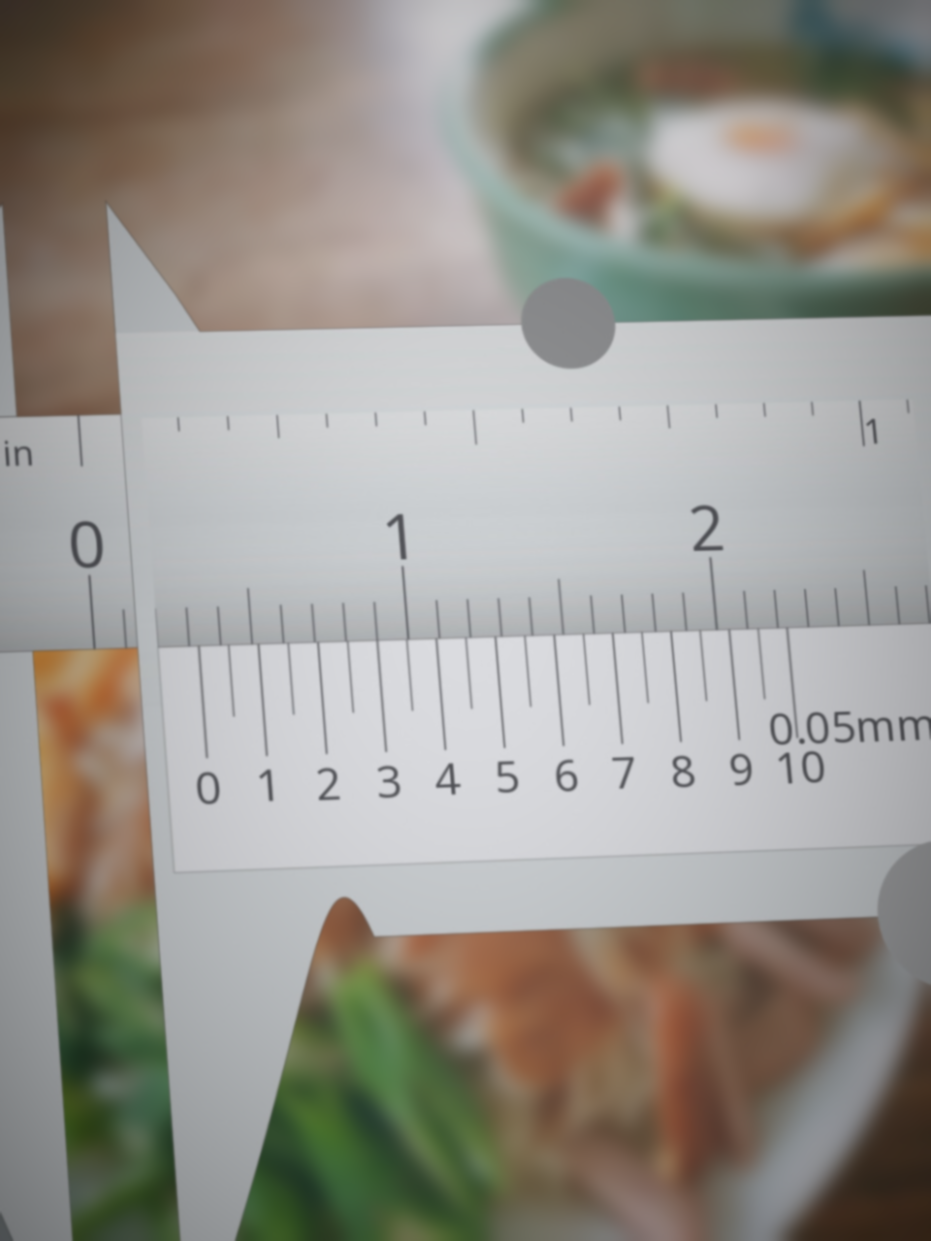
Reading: mm 3.30
